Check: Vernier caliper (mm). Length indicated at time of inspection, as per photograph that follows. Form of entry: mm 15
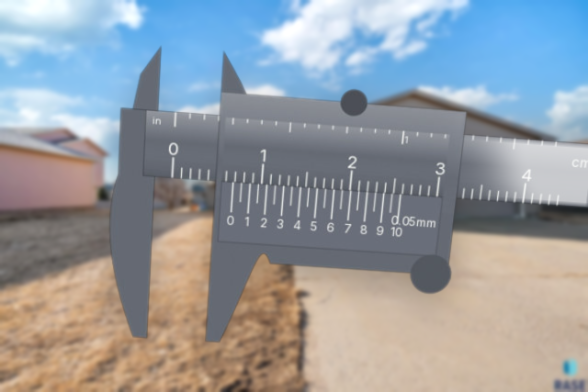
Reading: mm 6.8
